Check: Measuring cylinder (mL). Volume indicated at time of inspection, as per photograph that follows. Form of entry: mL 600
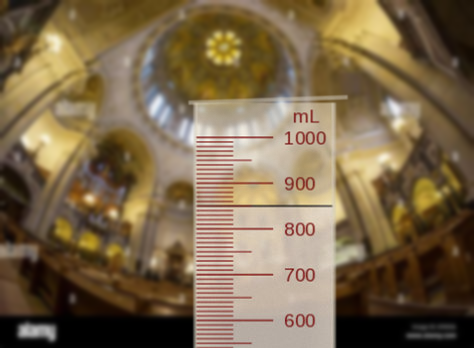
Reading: mL 850
